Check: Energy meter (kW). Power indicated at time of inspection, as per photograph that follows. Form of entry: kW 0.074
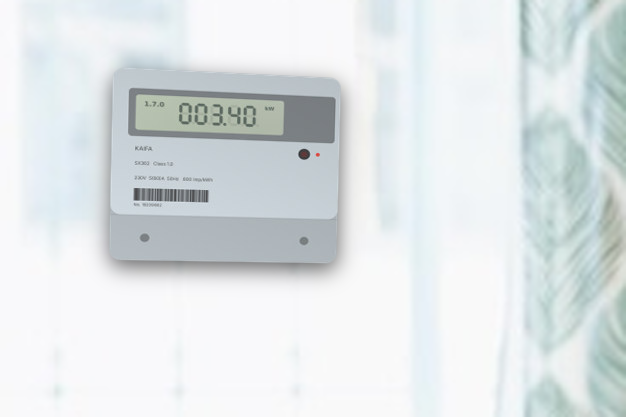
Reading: kW 3.40
